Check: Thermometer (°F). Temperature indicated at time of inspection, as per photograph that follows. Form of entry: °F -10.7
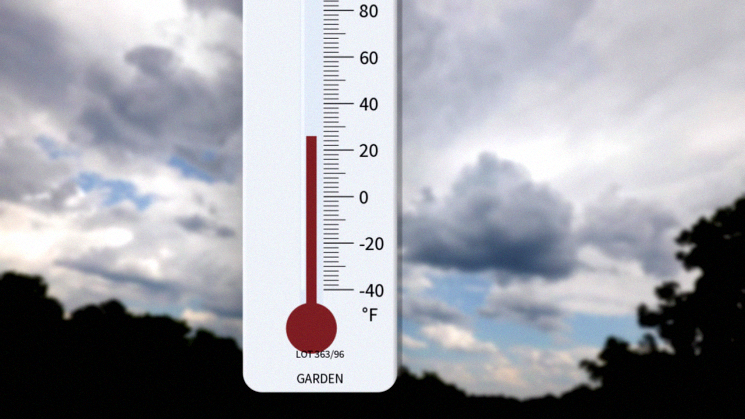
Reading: °F 26
